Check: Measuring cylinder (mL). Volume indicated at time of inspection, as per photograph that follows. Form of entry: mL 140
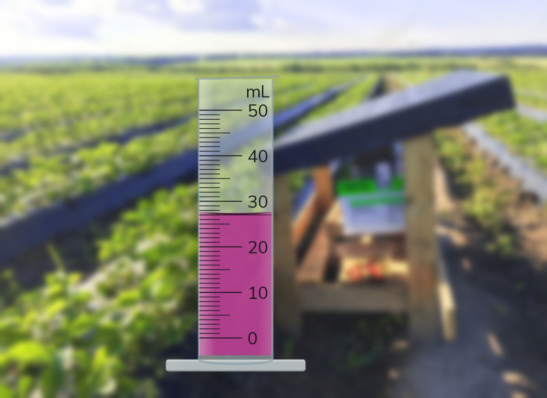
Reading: mL 27
